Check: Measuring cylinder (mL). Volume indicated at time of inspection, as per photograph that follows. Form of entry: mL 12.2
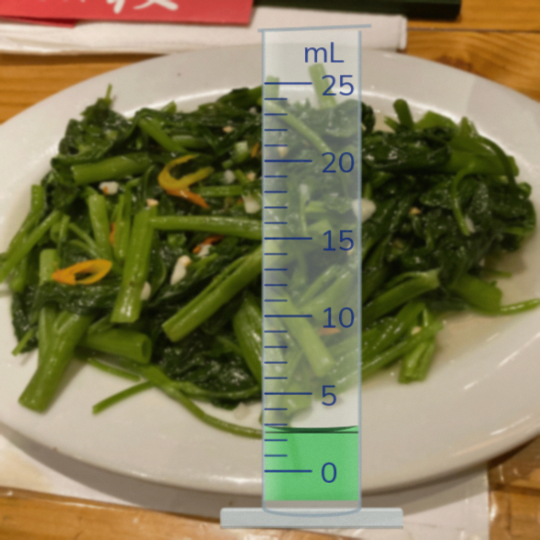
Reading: mL 2.5
